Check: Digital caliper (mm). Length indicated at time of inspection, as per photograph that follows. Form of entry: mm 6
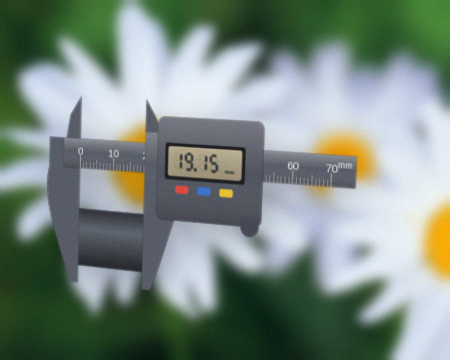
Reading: mm 19.15
